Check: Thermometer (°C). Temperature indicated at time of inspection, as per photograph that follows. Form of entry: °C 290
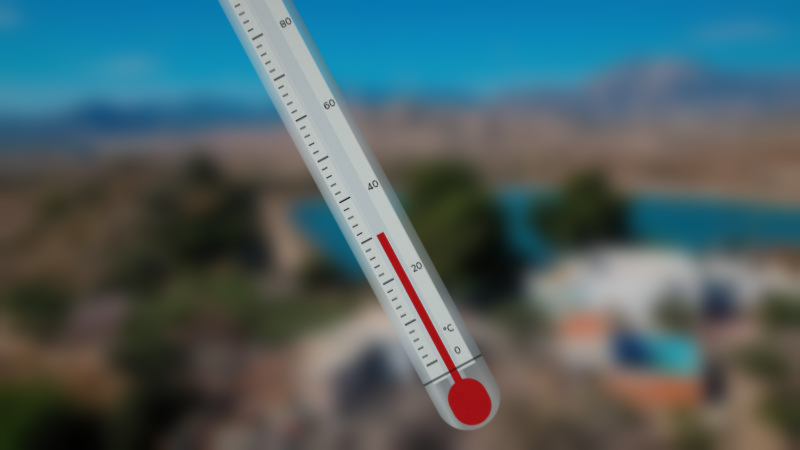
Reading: °C 30
